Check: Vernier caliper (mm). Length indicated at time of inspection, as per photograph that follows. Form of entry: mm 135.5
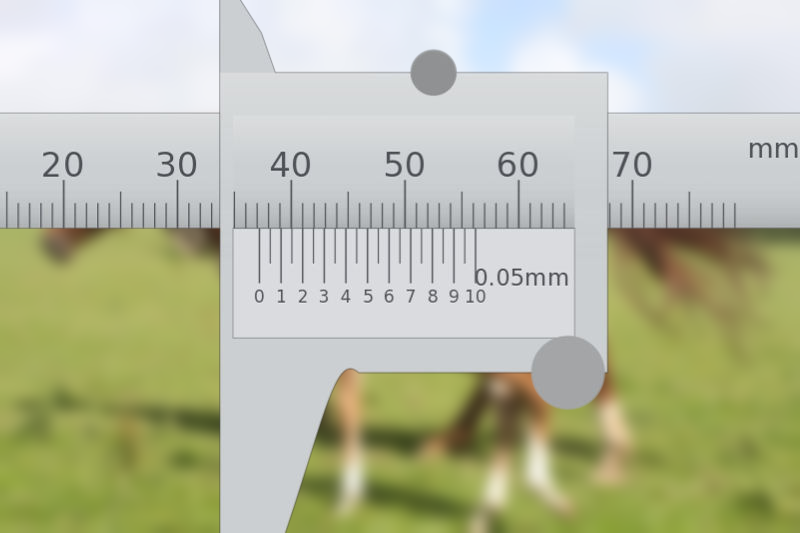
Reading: mm 37.2
